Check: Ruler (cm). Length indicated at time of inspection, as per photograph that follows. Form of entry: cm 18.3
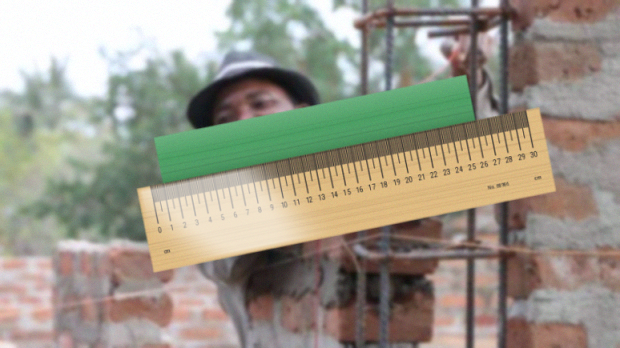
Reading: cm 25
